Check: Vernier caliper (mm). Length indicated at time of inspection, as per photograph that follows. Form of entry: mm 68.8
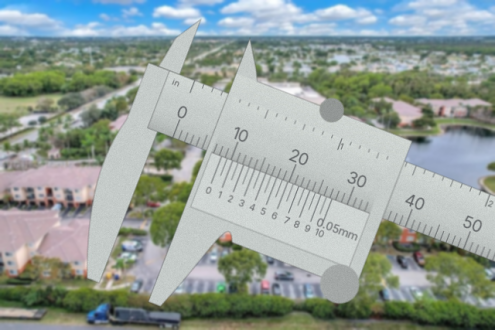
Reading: mm 8.4
